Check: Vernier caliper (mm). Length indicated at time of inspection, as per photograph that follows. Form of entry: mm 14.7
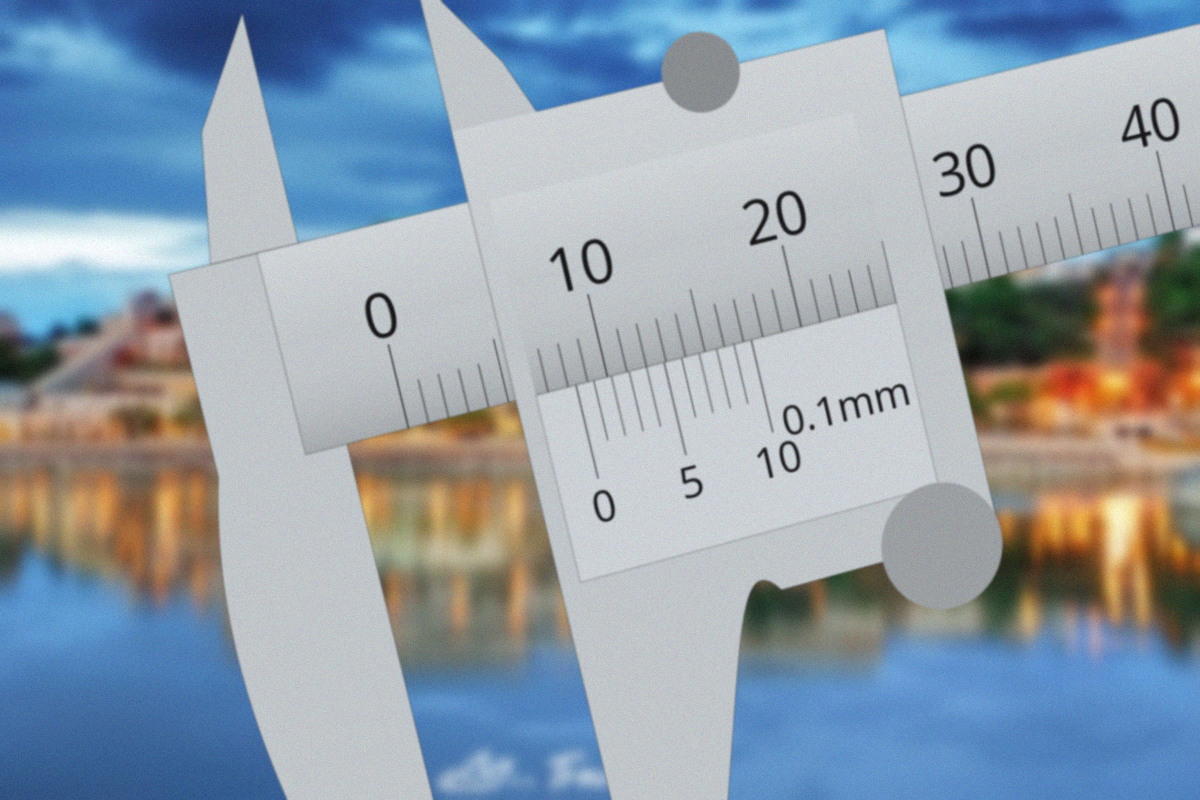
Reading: mm 8.4
